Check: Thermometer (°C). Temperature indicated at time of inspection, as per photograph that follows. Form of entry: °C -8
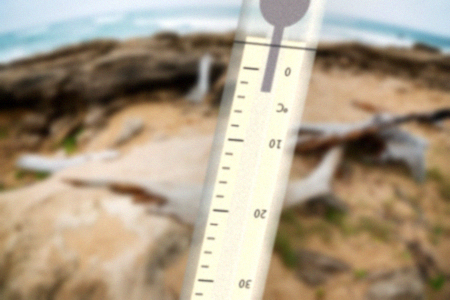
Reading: °C 3
